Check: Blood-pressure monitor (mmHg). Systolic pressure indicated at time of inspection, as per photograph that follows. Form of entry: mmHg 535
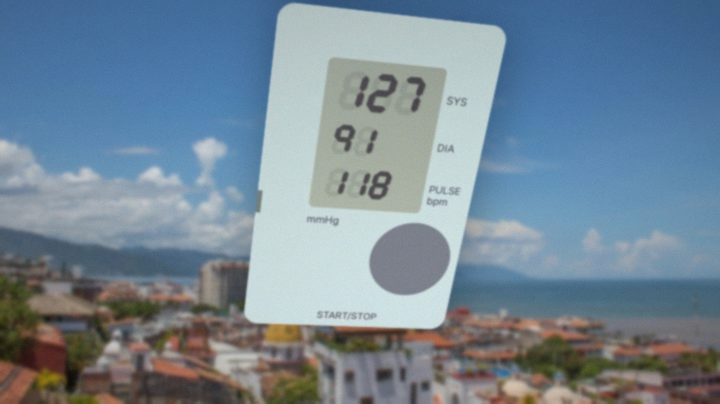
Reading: mmHg 127
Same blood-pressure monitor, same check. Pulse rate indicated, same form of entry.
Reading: bpm 118
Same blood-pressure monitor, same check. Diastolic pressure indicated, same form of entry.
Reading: mmHg 91
